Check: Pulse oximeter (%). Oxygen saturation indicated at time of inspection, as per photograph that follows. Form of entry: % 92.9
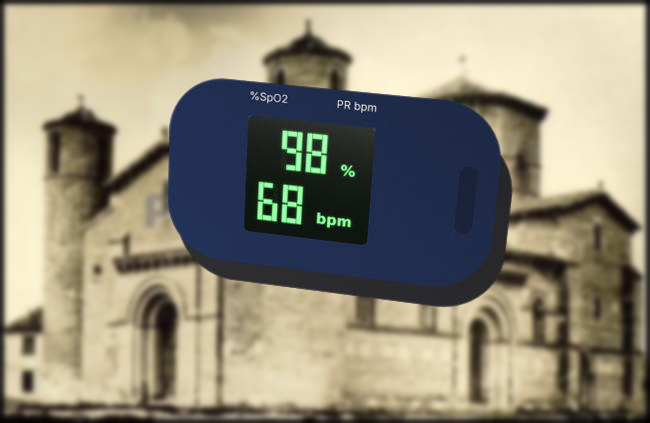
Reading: % 98
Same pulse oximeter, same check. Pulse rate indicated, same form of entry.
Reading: bpm 68
